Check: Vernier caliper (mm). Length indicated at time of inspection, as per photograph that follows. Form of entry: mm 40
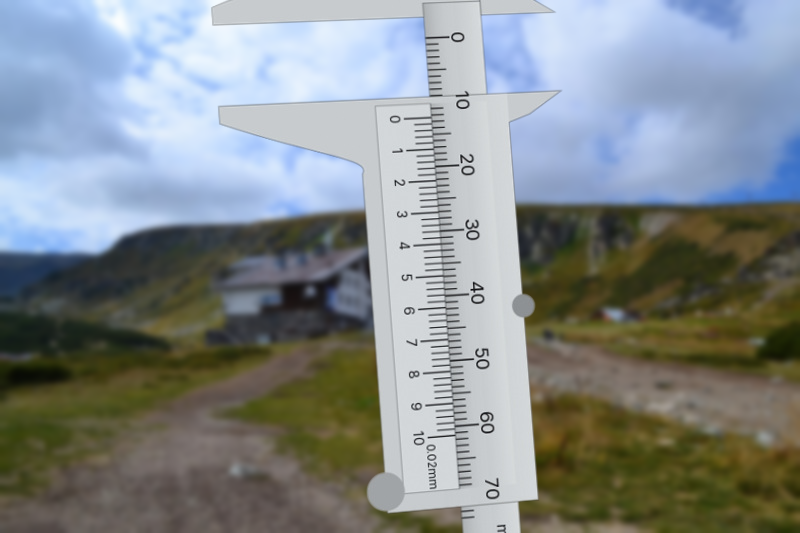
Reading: mm 12.4
